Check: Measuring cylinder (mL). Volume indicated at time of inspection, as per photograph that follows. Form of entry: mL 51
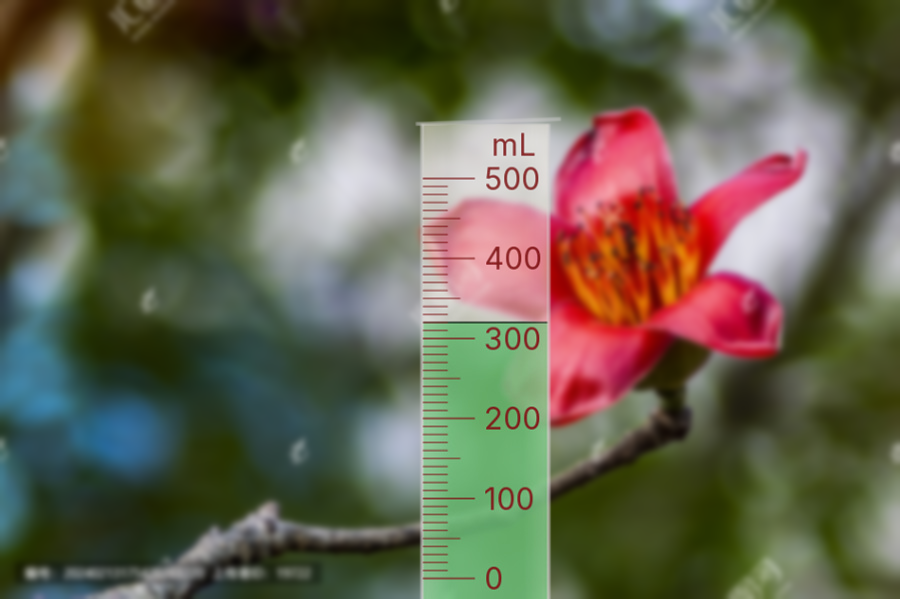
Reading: mL 320
